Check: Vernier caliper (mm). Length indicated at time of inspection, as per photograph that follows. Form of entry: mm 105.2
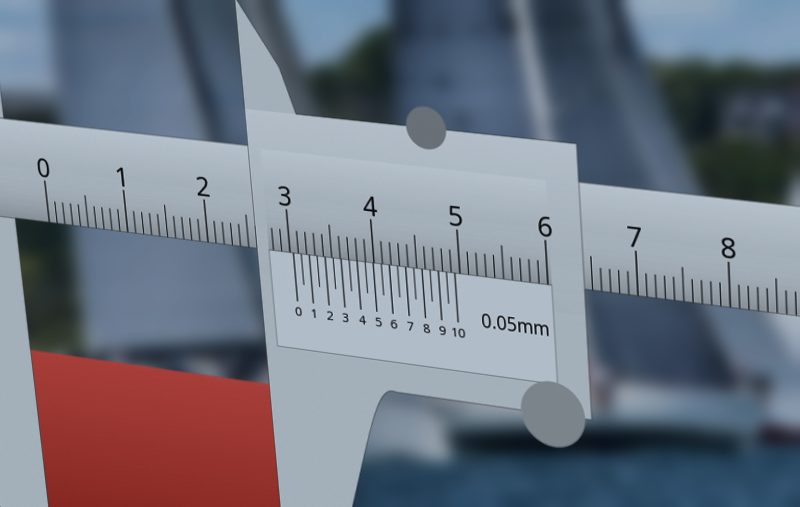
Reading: mm 30.4
